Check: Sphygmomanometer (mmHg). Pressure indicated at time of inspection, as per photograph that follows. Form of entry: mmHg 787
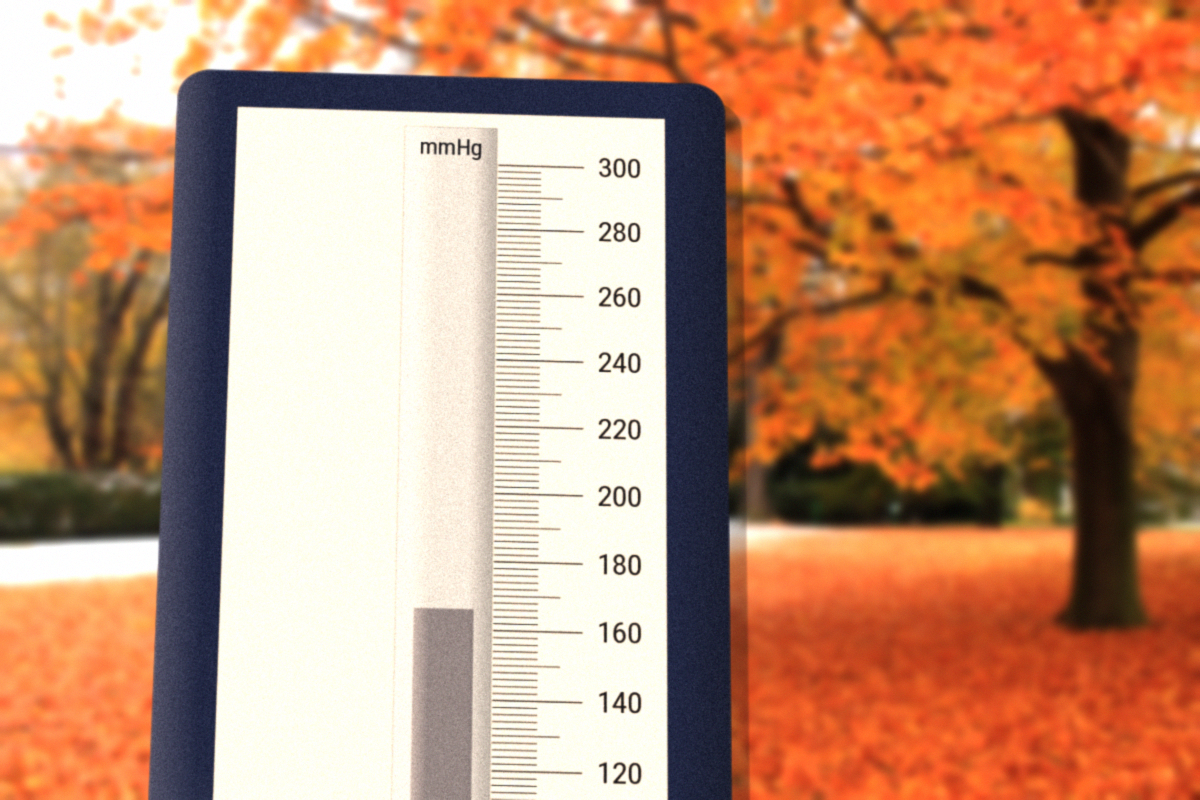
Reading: mmHg 166
